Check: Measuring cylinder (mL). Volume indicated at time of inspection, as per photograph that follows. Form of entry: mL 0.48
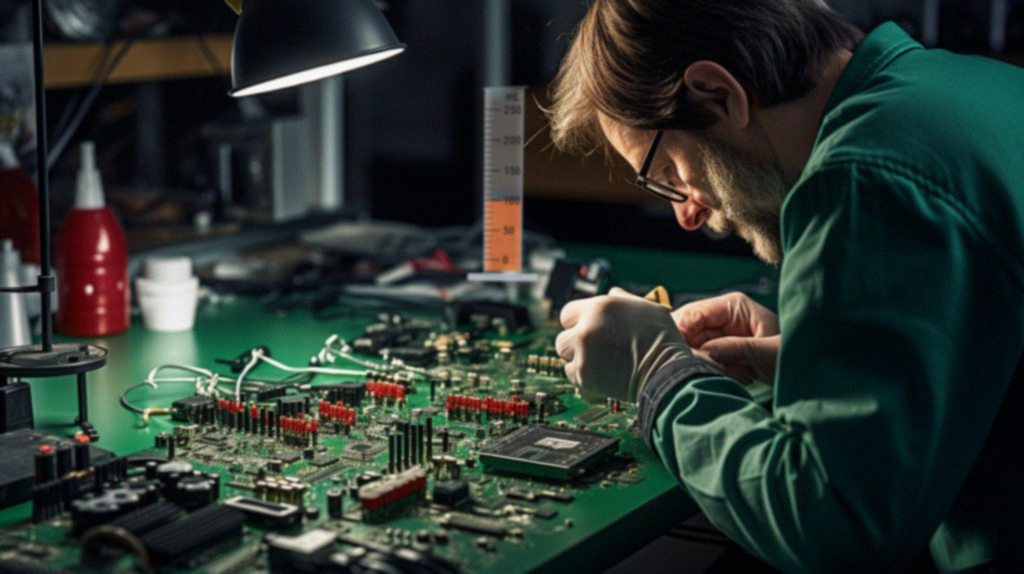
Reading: mL 100
